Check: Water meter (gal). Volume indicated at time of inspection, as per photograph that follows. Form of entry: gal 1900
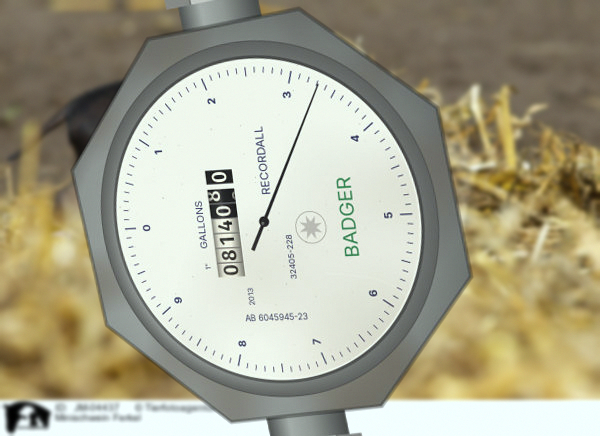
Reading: gal 814083.3
